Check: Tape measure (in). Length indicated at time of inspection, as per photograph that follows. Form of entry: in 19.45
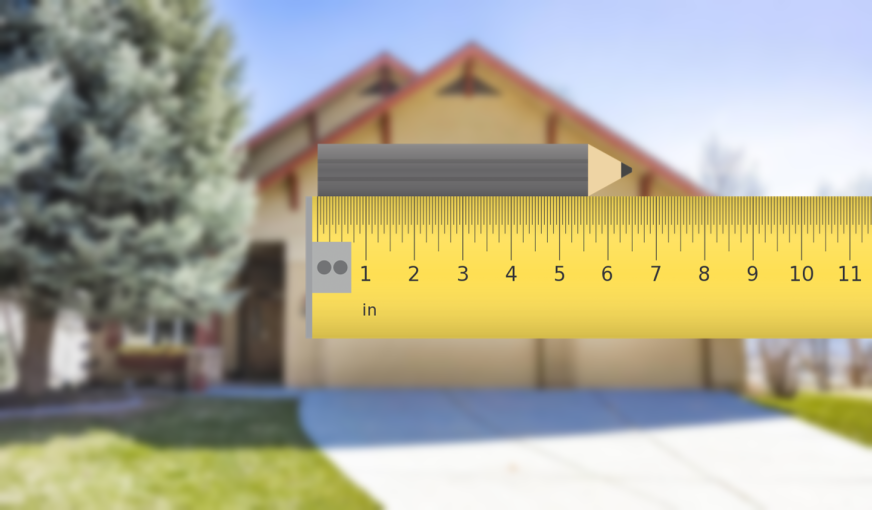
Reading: in 6.5
